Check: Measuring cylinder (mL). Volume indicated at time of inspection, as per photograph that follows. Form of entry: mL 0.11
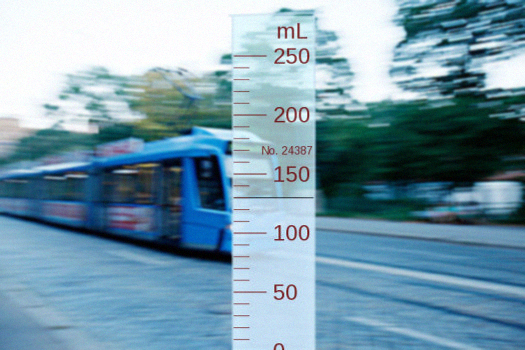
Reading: mL 130
